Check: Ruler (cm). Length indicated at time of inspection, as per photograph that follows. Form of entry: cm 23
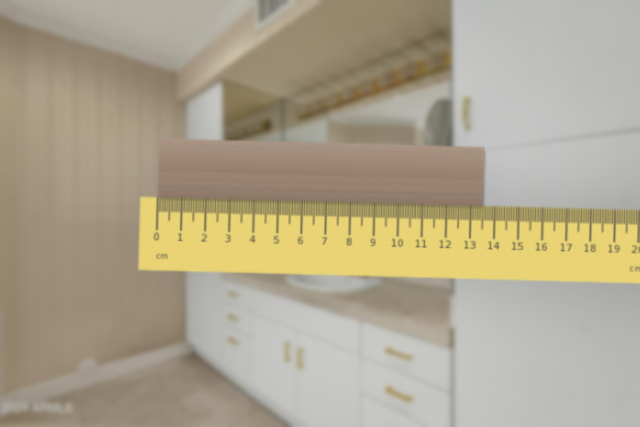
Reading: cm 13.5
